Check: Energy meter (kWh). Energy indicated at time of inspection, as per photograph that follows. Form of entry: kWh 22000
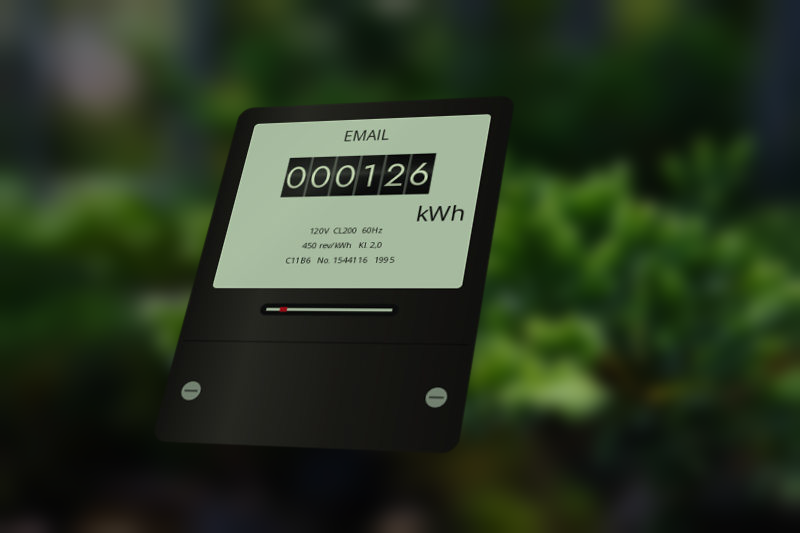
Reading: kWh 126
